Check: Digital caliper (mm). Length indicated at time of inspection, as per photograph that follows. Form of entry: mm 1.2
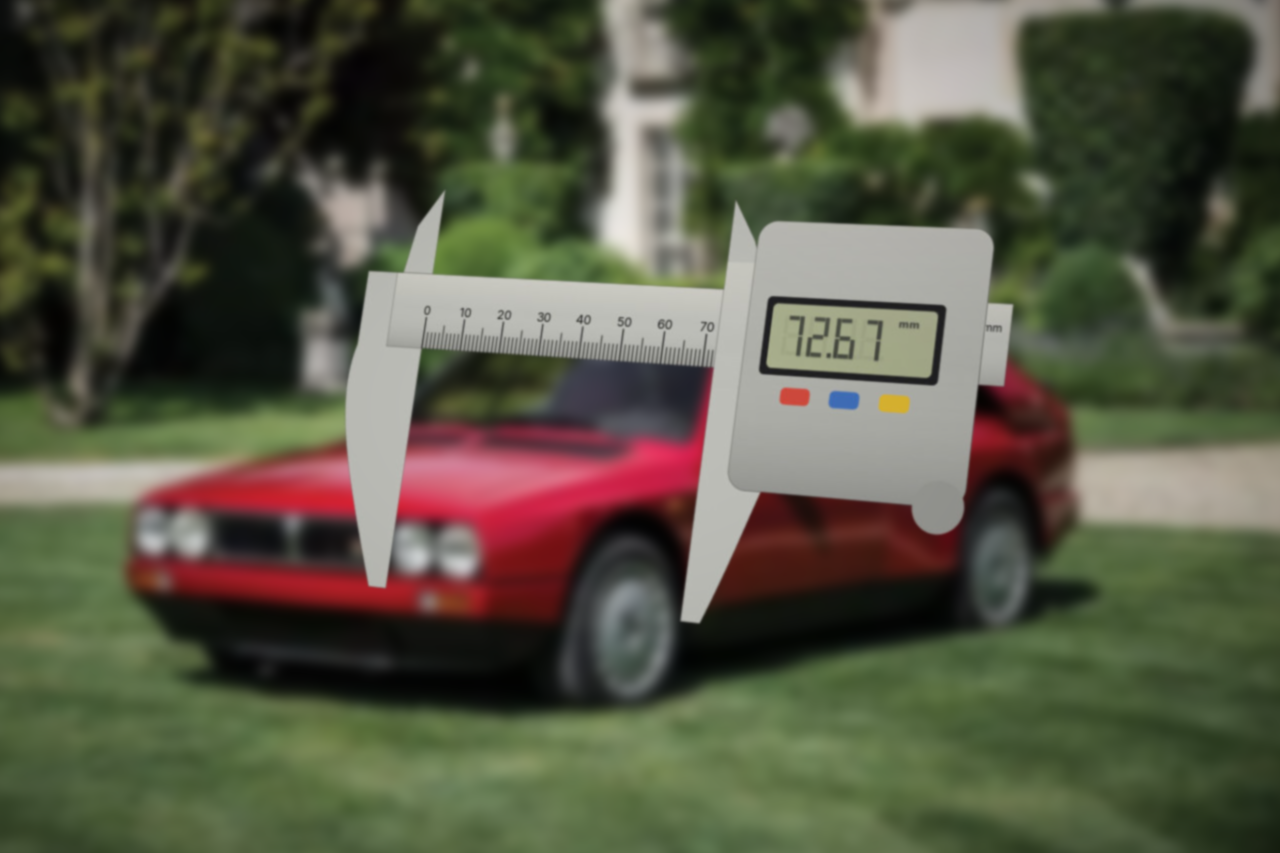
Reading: mm 72.67
